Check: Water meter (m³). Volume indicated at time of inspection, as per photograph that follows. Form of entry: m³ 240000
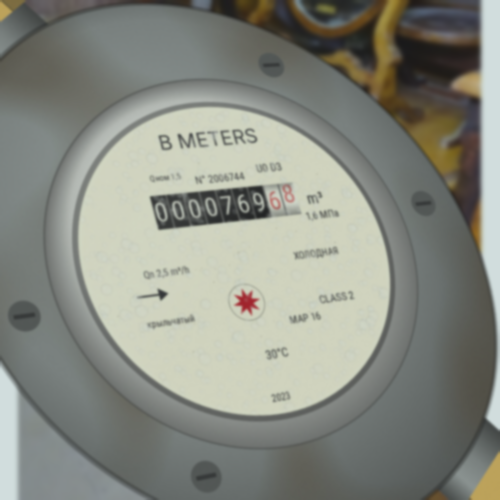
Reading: m³ 769.68
